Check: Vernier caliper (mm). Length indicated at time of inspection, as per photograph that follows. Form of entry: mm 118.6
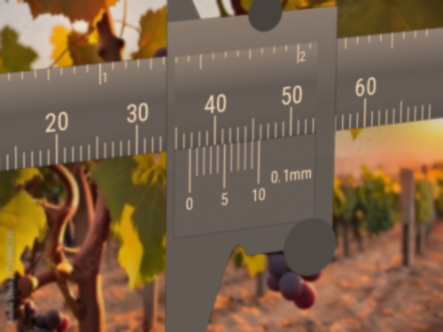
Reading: mm 36.8
